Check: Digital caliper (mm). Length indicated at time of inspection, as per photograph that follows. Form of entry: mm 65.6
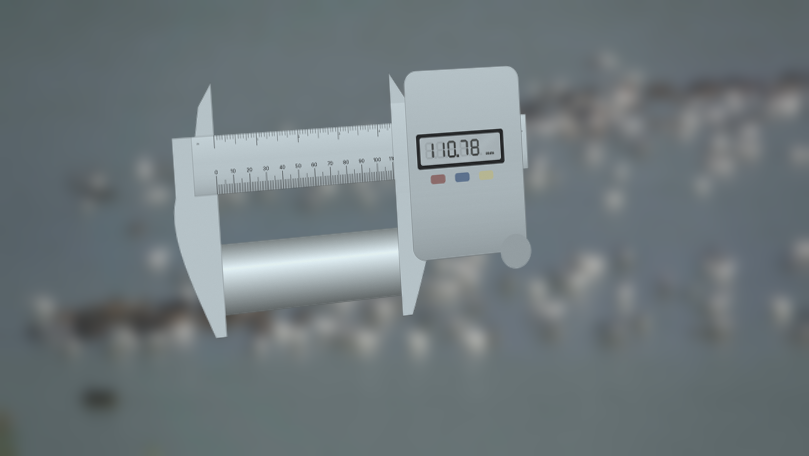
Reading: mm 110.78
